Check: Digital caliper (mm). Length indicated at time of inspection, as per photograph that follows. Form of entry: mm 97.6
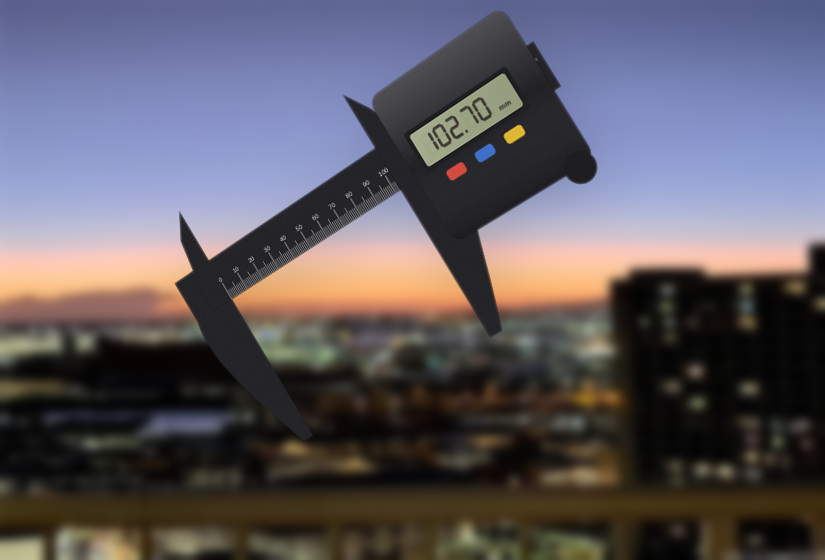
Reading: mm 102.70
